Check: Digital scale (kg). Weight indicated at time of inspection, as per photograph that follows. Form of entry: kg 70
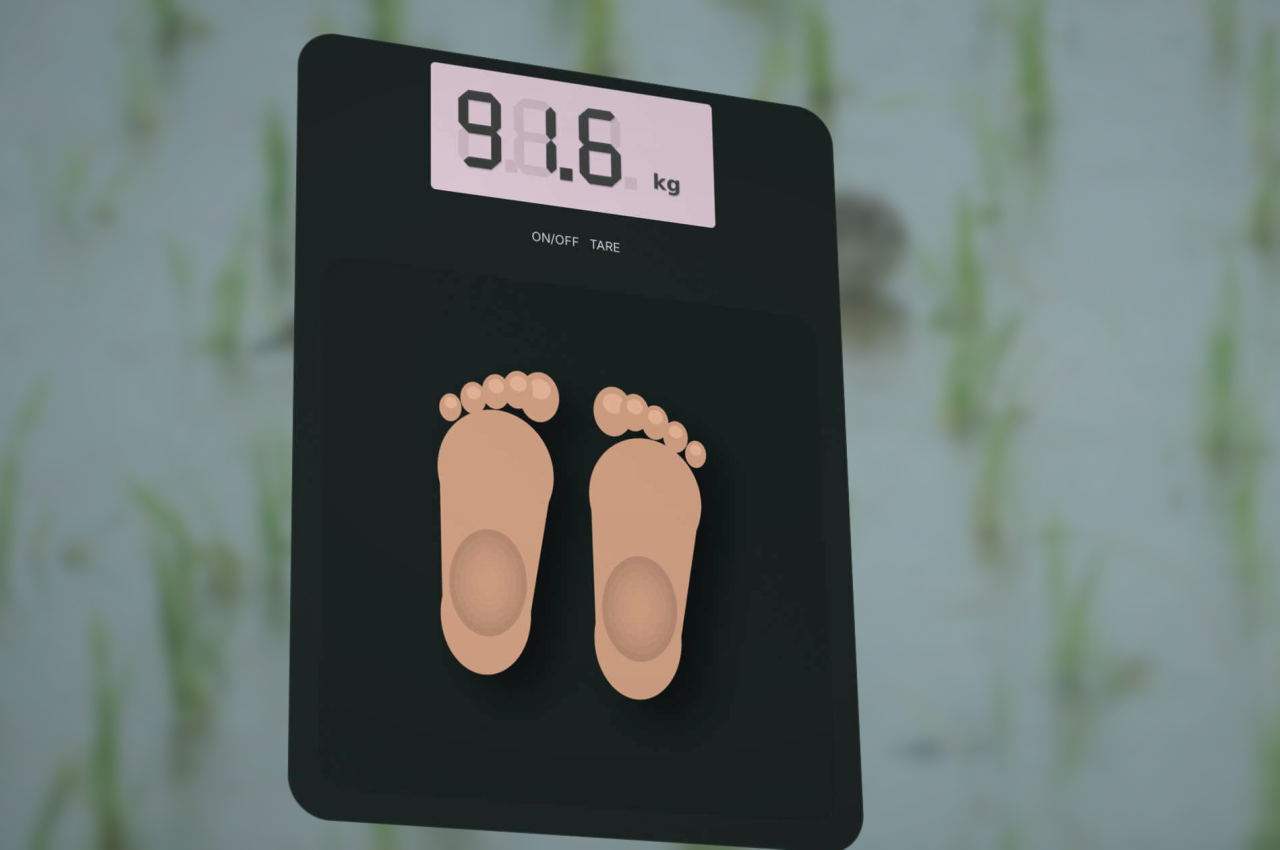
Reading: kg 91.6
